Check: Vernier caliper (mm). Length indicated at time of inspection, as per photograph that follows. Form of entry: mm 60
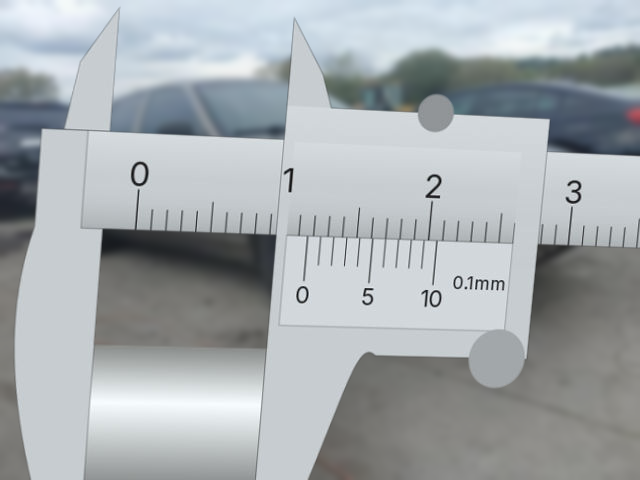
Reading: mm 11.6
